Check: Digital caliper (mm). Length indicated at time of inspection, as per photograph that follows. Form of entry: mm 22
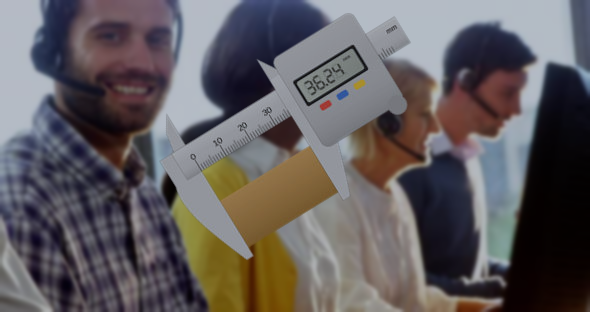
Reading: mm 36.24
